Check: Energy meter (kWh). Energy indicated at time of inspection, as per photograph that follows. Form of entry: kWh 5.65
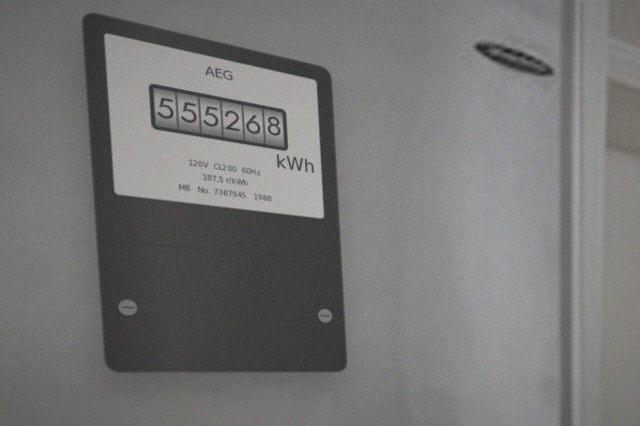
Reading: kWh 555268
